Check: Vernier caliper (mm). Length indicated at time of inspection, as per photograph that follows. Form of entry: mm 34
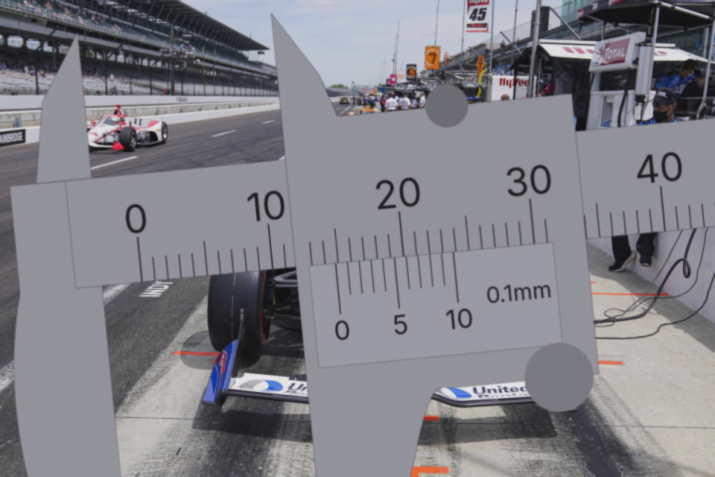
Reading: mm 14.8
